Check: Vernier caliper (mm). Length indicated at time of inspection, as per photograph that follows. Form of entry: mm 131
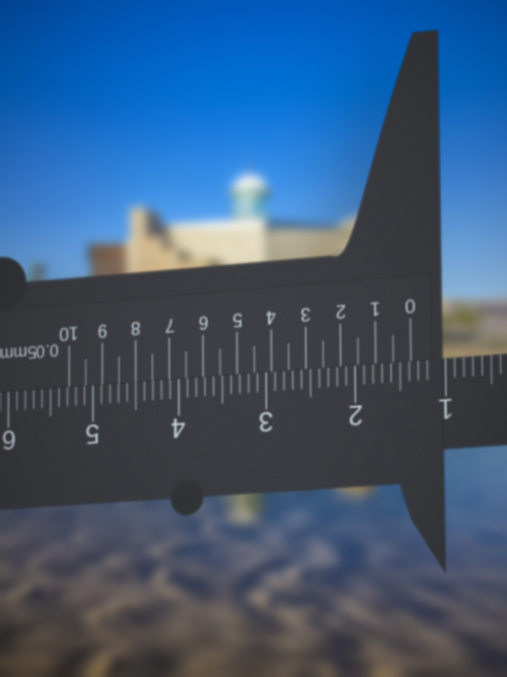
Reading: mm 13.8
